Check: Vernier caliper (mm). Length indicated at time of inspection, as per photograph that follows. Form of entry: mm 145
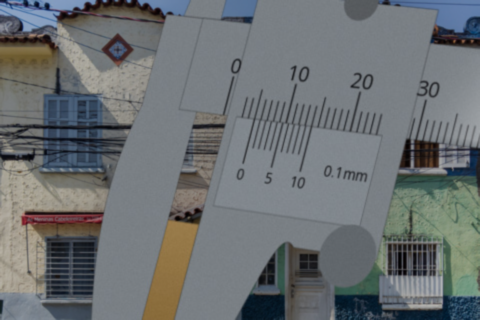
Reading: mm 5.0
